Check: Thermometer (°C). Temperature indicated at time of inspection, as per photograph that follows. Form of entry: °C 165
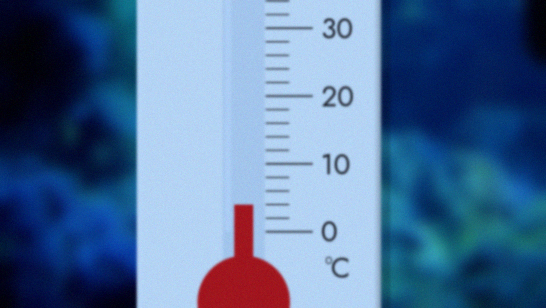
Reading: °C 4
